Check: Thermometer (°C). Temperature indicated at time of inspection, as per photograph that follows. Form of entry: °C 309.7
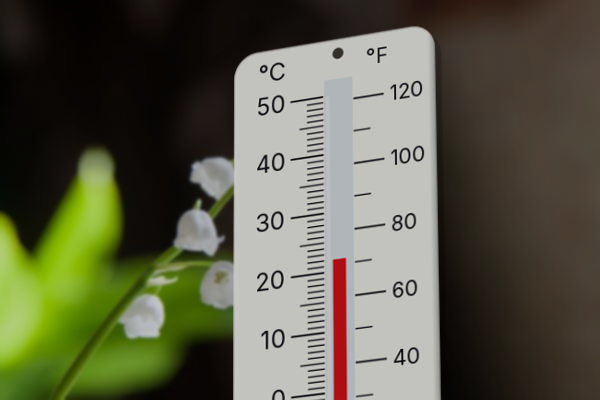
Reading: °C 22
